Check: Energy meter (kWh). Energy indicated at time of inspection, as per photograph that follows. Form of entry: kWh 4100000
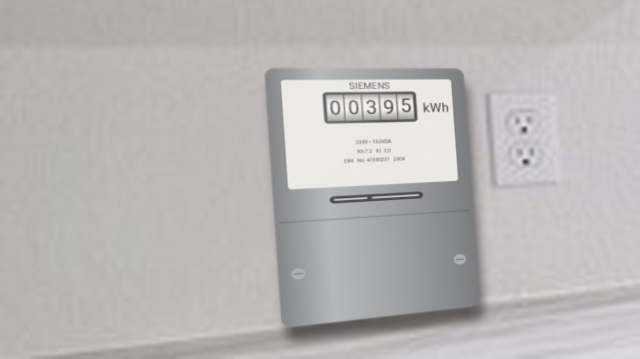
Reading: kWh 395
